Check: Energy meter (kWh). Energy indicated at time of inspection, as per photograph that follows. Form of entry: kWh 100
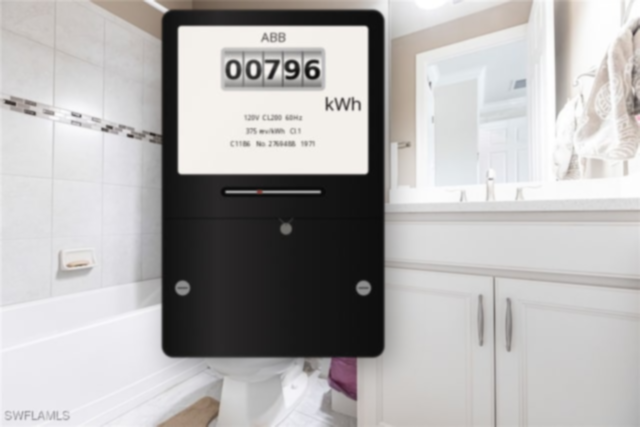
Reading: kWh 796
